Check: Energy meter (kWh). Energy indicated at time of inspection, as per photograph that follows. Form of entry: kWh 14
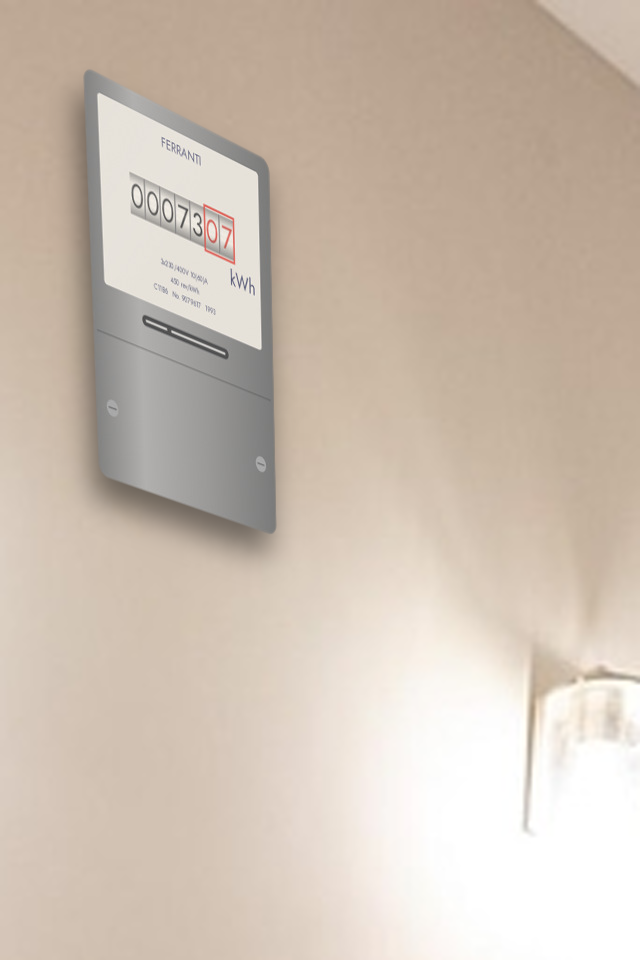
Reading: kWh 73.07
